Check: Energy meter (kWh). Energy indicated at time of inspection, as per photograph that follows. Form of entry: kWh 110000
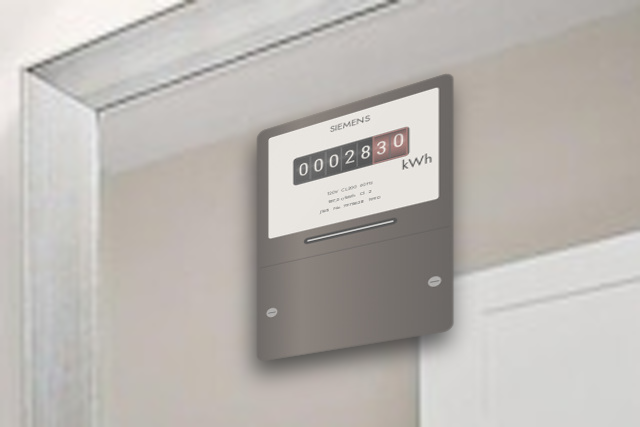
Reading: kWh 28.30
